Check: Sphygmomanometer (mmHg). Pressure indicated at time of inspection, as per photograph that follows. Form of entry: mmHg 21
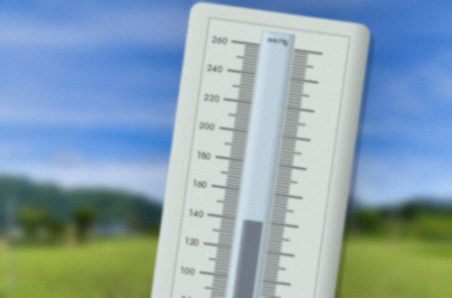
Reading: mmHg 140
